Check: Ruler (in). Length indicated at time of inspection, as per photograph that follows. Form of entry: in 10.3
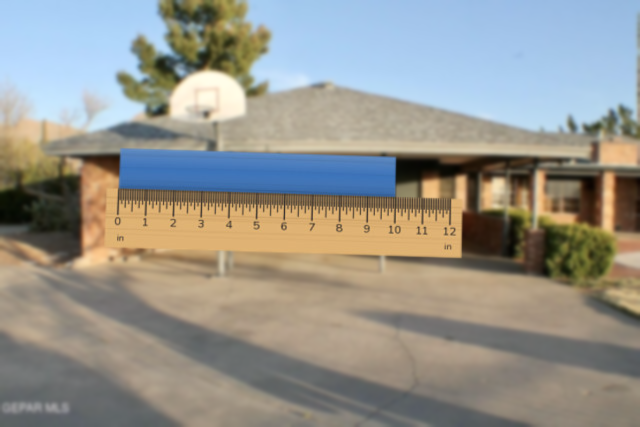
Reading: in 10
